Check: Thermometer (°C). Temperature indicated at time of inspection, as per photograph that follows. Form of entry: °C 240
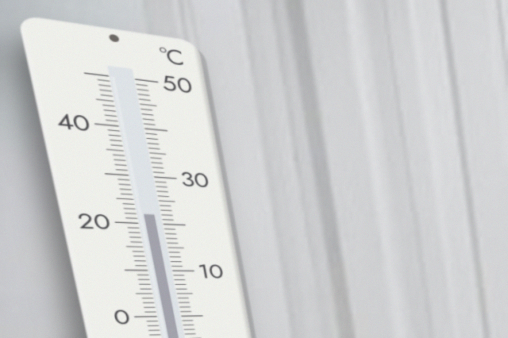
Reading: °C 22
